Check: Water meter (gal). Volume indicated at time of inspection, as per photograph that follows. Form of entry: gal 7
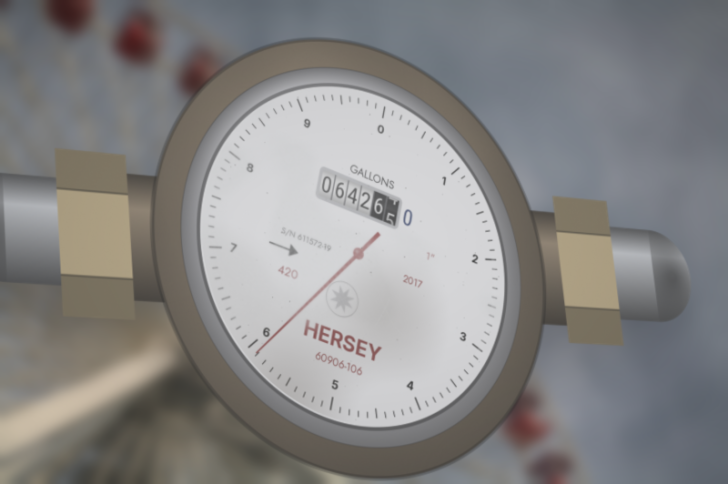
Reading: gal 642645.9
